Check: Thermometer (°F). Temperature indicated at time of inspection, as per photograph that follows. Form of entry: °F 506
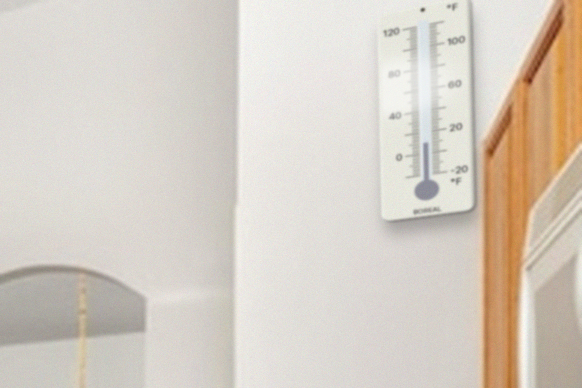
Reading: °F 10
